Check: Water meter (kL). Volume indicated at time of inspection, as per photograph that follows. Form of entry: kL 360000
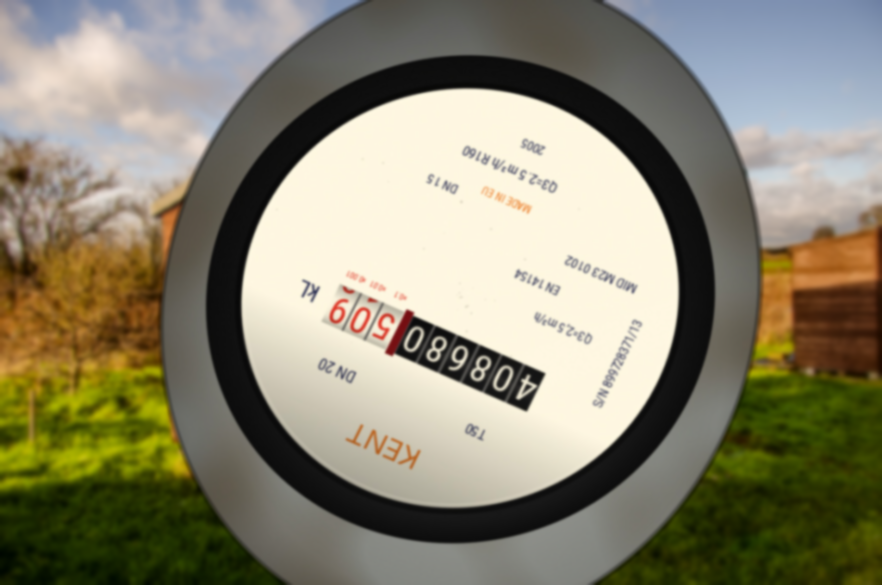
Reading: kL 408680.509
